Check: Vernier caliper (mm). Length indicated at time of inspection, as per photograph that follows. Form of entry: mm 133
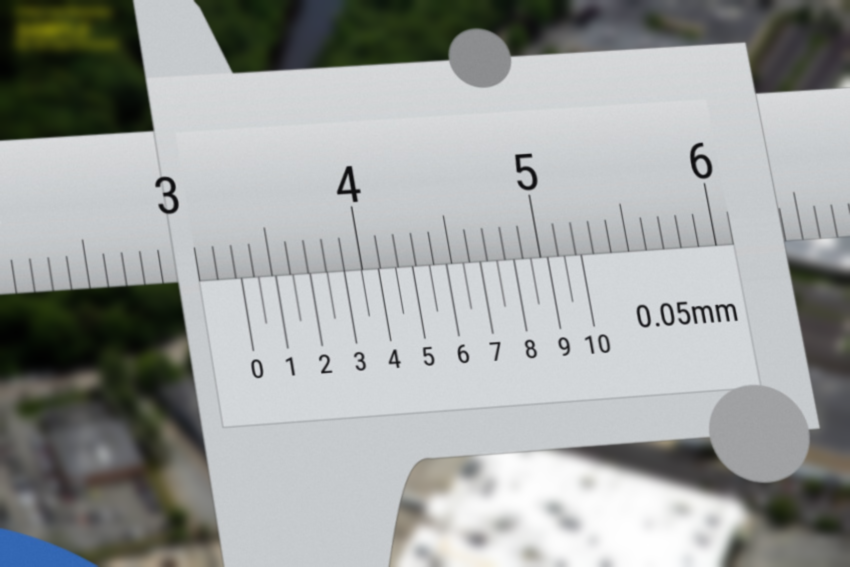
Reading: mm 33.3
